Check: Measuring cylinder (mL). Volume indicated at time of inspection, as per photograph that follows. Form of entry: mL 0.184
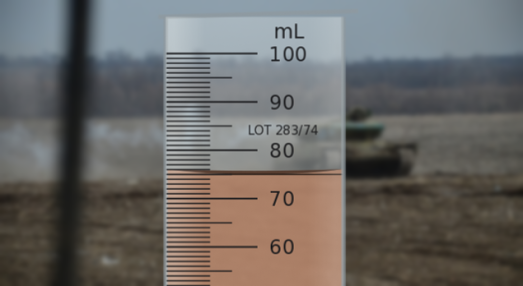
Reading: mL 75
